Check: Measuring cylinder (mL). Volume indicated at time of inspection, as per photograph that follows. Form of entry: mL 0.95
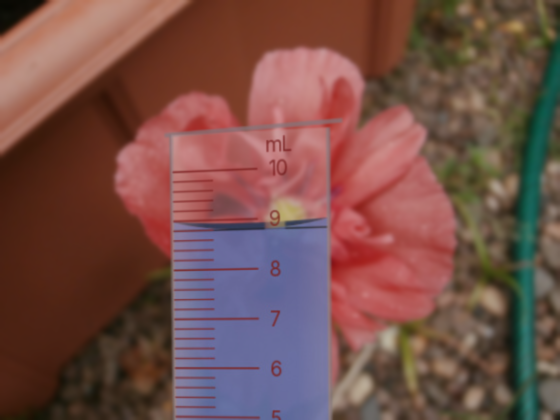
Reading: mL 8.8
